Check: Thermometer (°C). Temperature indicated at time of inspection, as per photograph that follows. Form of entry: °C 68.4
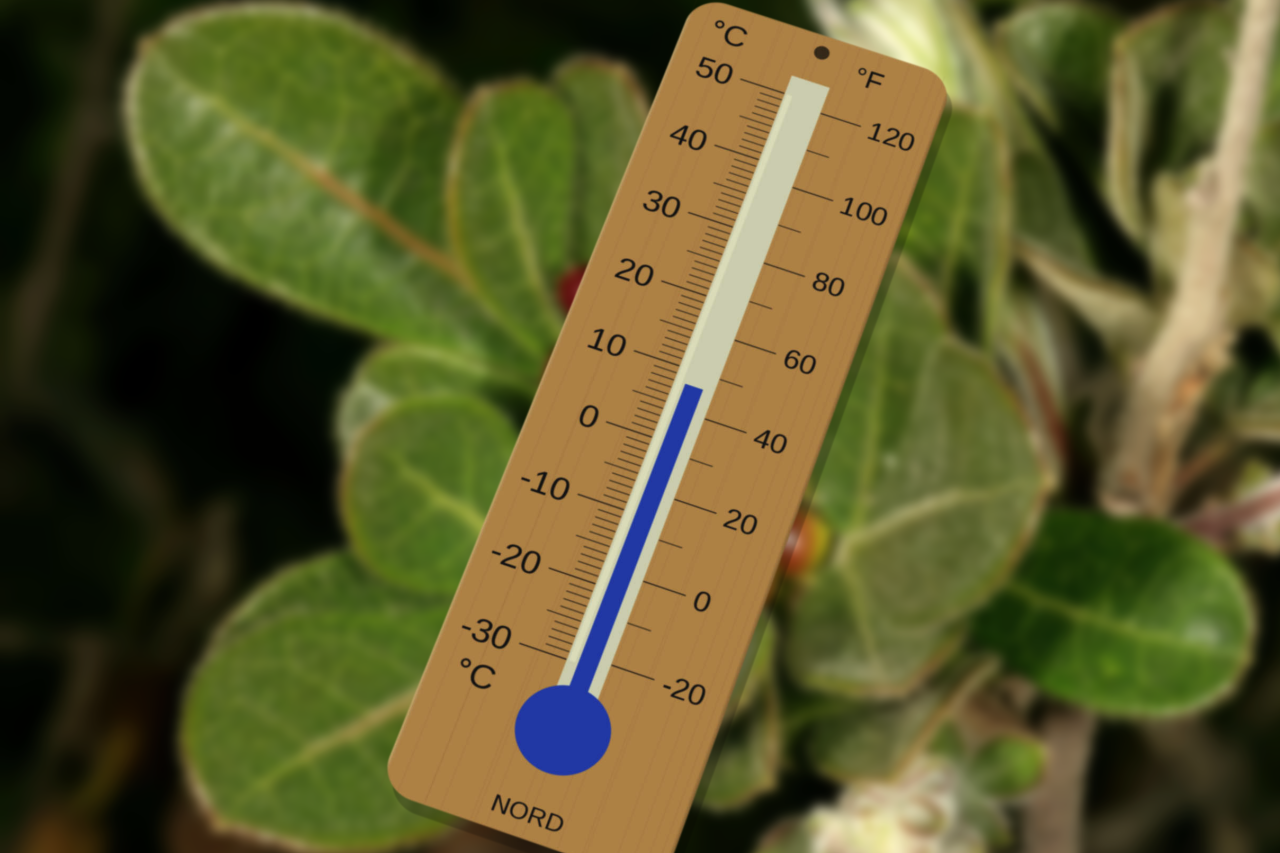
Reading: °C 8
